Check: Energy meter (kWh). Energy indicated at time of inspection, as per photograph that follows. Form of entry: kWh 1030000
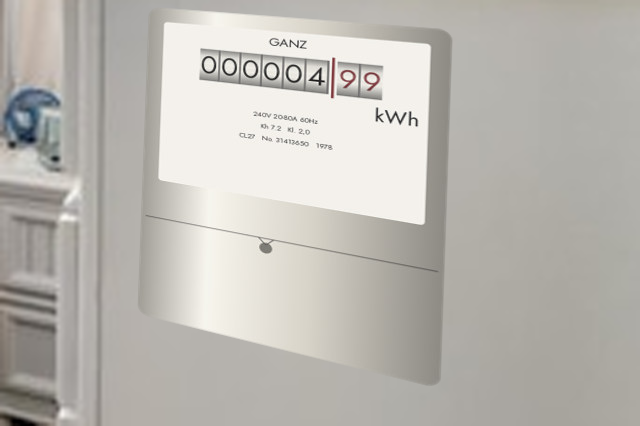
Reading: kWh 4.99
